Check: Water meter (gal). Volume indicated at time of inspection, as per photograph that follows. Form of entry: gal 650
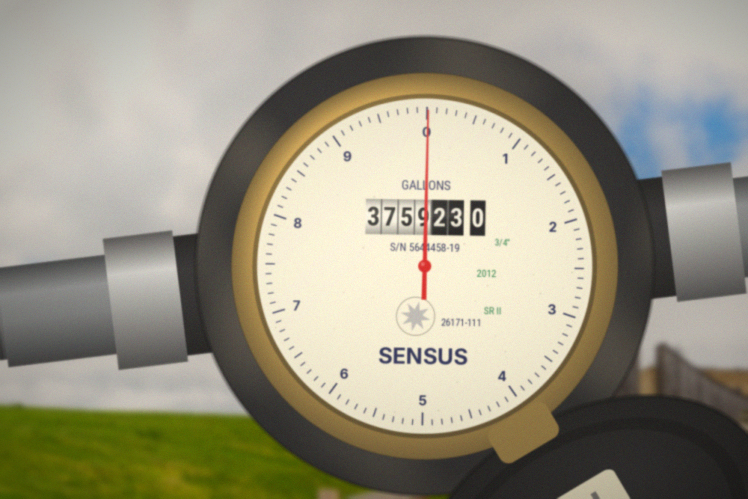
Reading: gal 3759230.0
